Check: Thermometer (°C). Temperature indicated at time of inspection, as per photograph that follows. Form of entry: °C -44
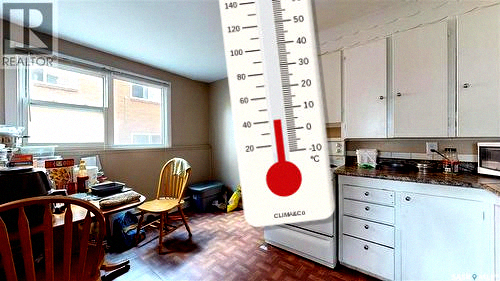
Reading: °C 5
